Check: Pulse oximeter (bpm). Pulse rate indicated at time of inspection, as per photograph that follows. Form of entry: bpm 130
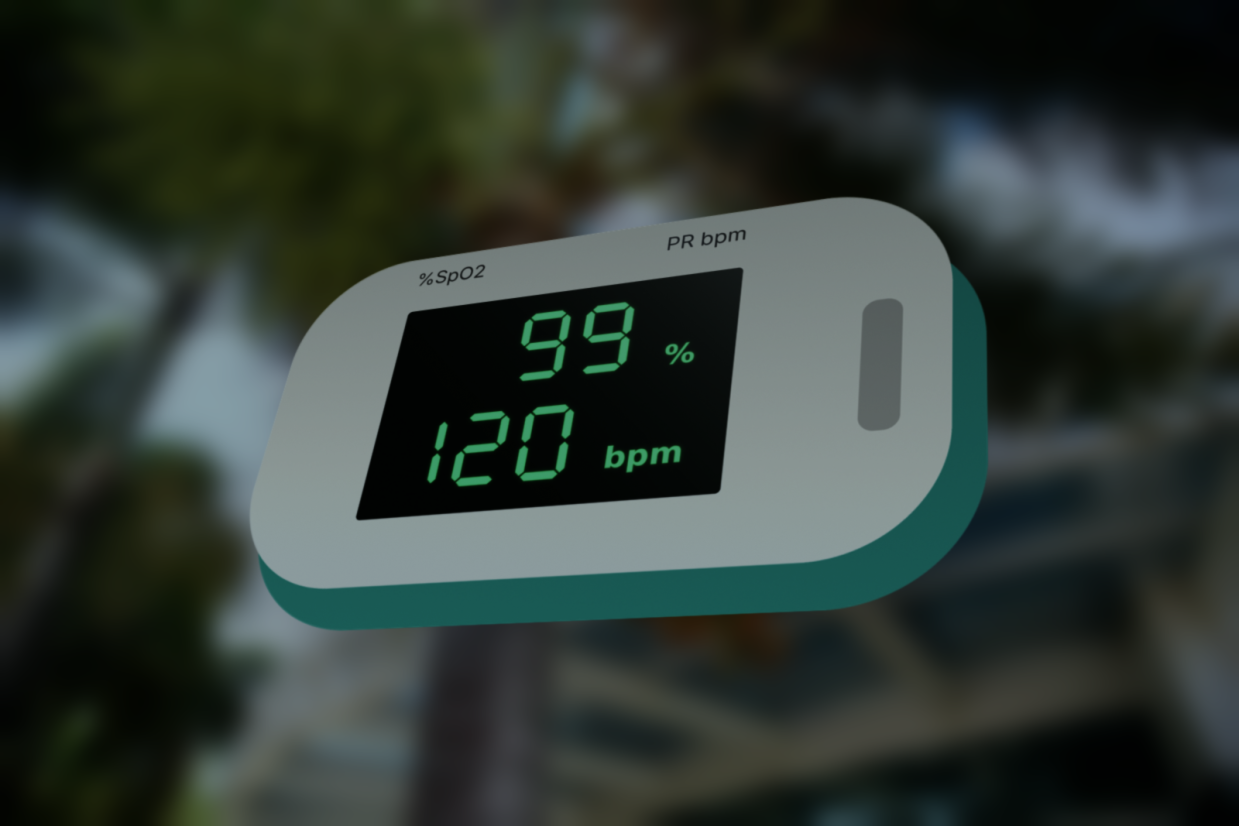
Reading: bpm 120
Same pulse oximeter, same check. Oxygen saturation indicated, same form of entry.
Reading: % 99
